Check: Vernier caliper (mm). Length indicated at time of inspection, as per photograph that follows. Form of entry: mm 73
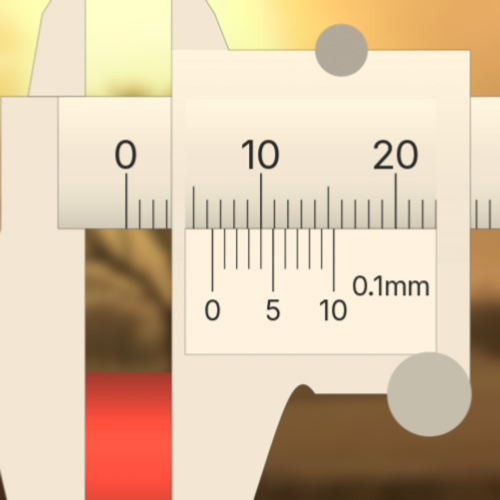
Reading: mm 6.4
